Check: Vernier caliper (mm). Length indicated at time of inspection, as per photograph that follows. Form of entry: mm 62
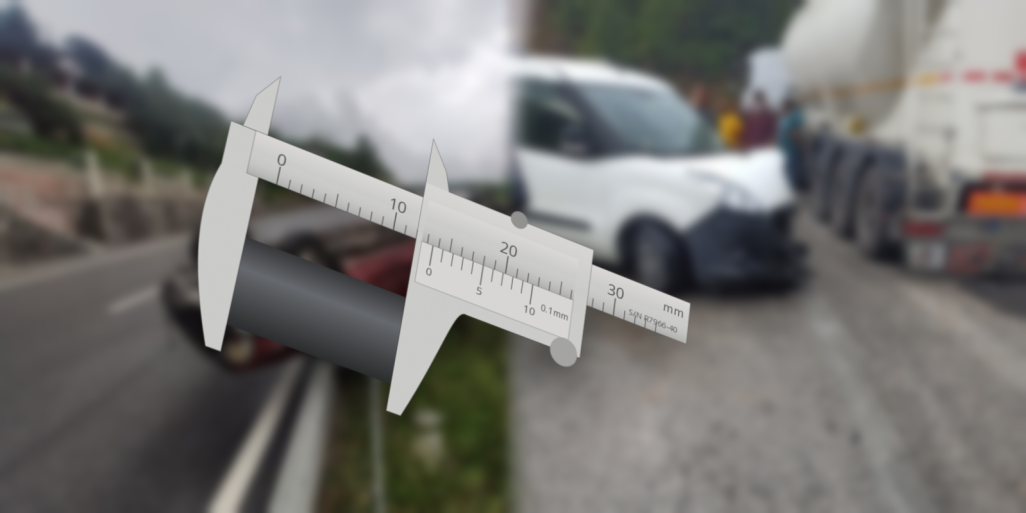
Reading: mm 13.5
